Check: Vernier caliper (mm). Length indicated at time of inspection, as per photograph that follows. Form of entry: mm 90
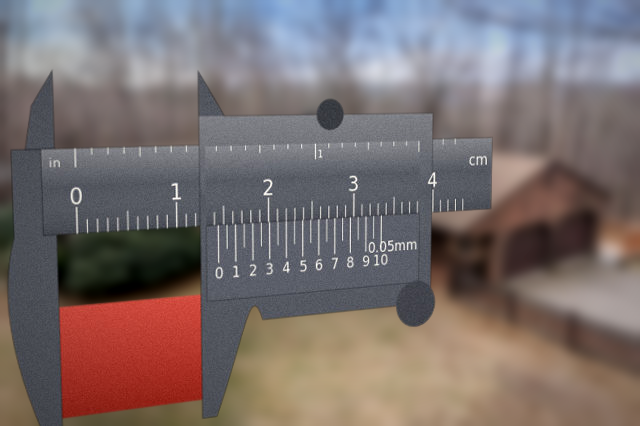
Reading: mm 14.4
